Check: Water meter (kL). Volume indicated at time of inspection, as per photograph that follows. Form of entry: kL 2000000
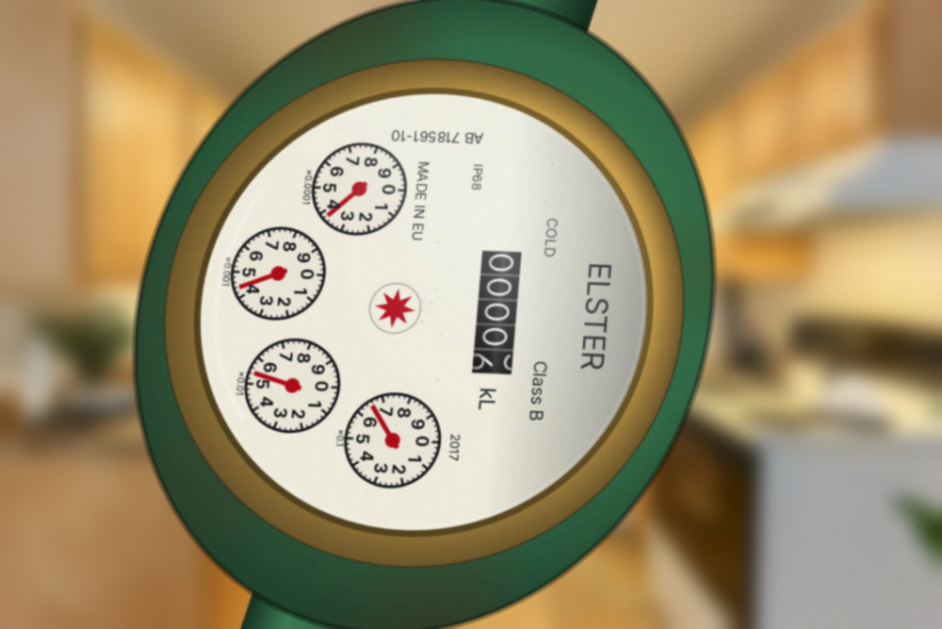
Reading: kL 5.6543
